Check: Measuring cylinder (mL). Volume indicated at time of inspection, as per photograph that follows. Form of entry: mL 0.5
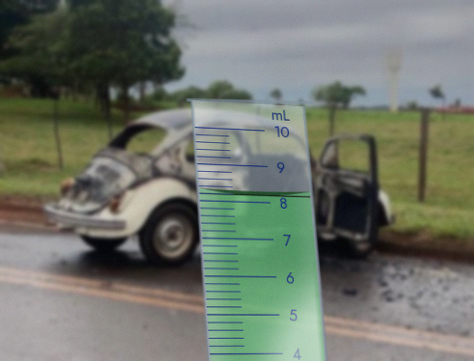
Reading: mL 8.2
